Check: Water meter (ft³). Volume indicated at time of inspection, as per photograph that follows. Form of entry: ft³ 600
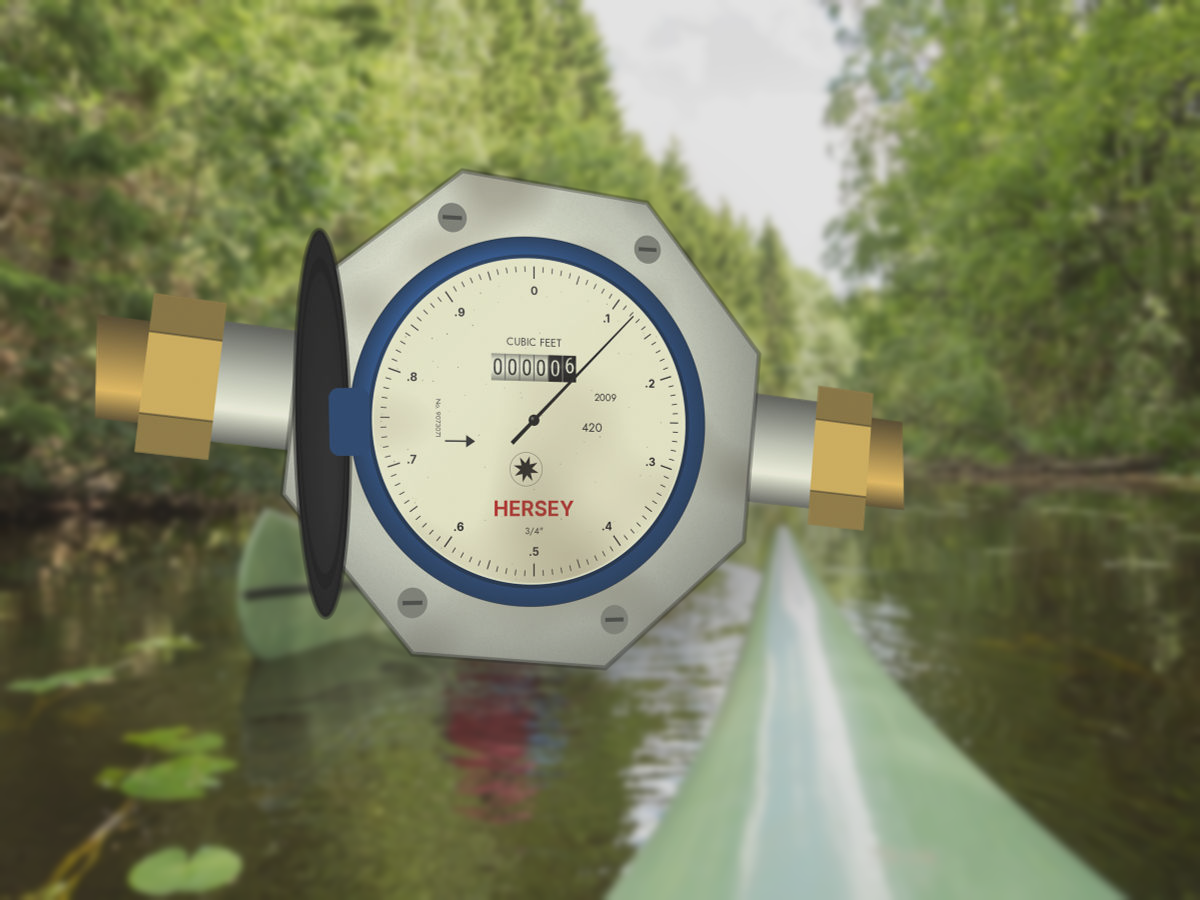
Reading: ft³ 6.12
